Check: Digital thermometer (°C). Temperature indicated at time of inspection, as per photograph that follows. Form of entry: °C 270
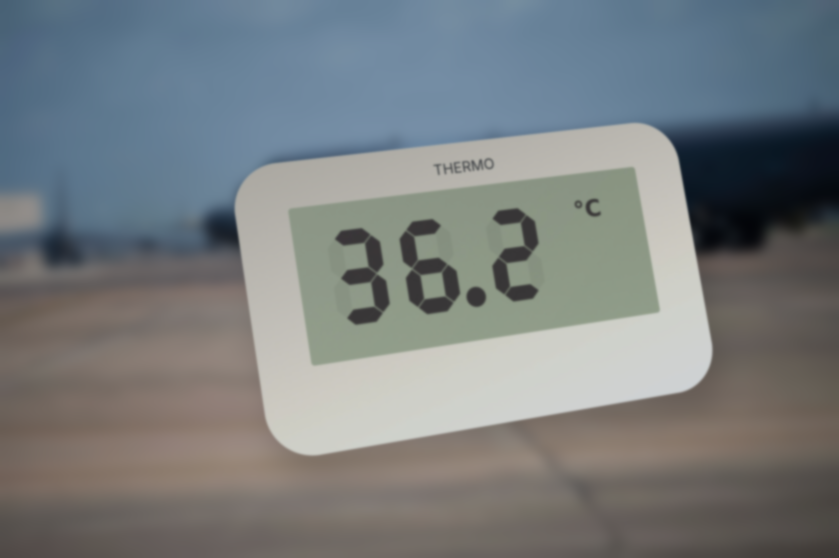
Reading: °C 36.2
